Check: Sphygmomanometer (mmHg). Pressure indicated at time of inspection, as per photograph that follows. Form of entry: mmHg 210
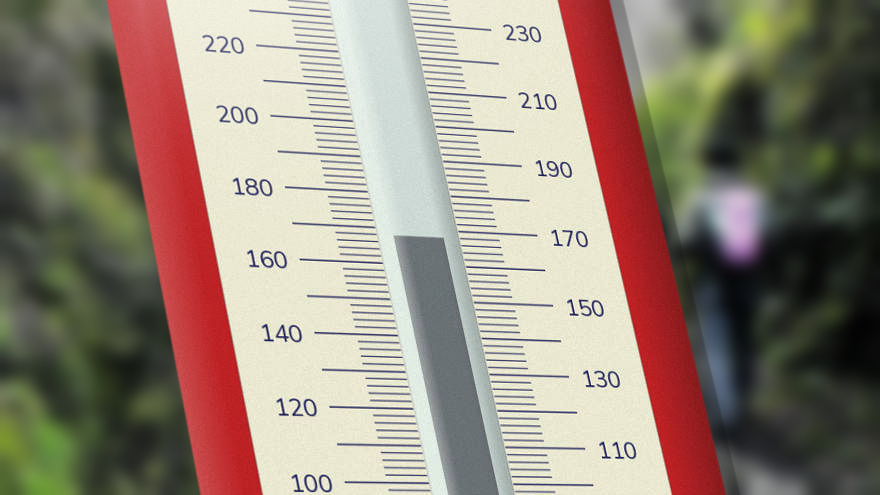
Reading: mmHg 168
